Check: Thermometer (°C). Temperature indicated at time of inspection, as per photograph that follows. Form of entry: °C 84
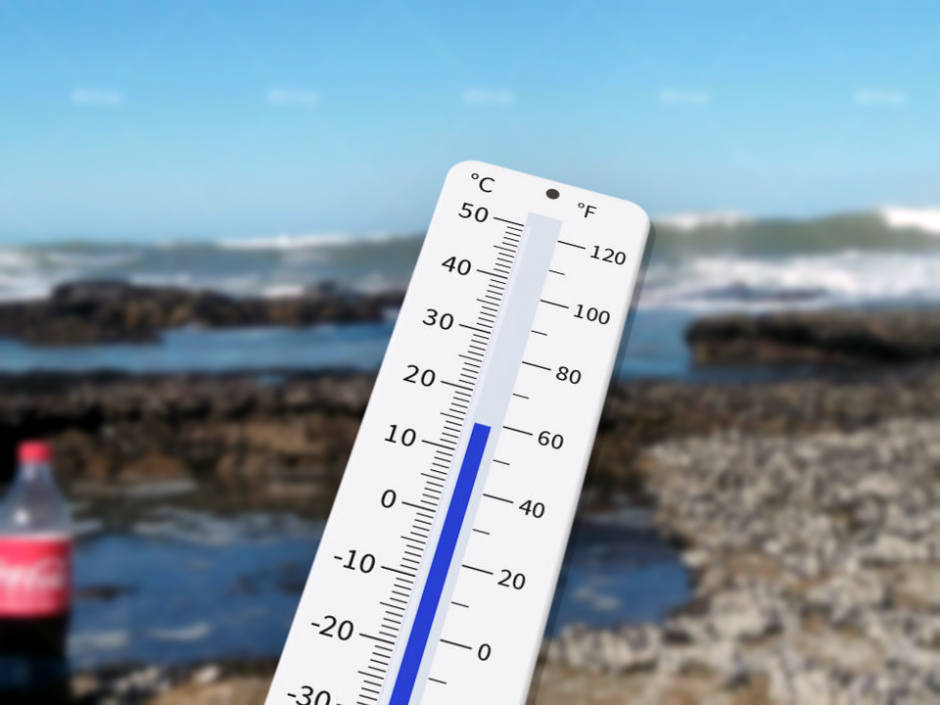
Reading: °C 15
